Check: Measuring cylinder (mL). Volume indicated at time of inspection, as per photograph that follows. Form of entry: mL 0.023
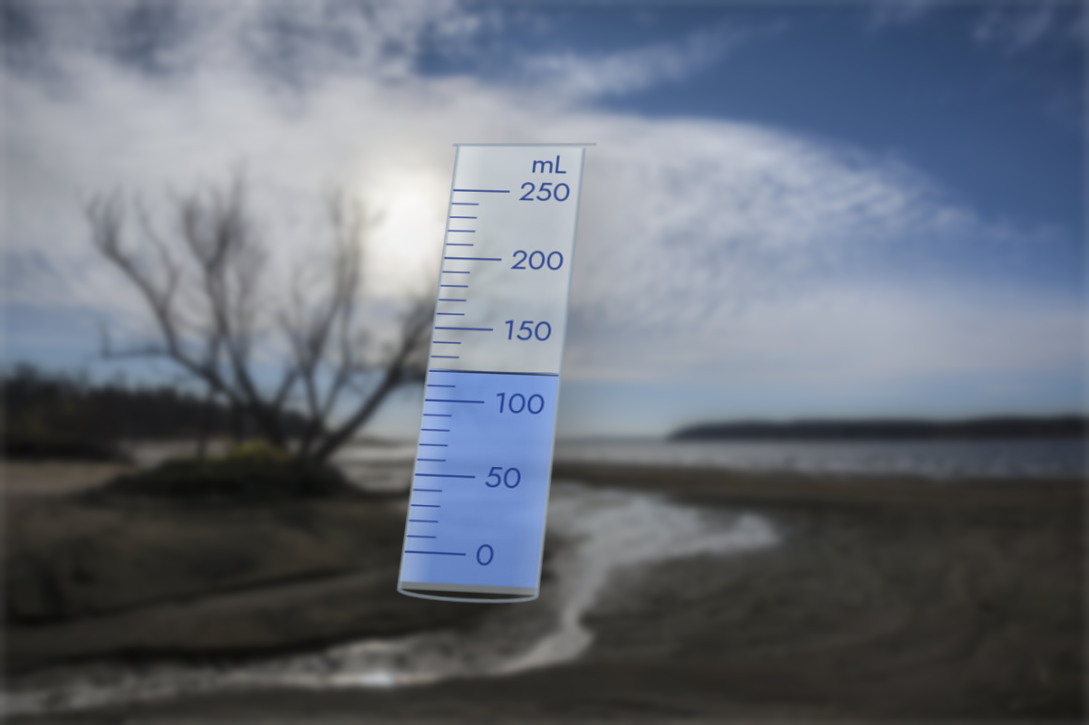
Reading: mL 120
